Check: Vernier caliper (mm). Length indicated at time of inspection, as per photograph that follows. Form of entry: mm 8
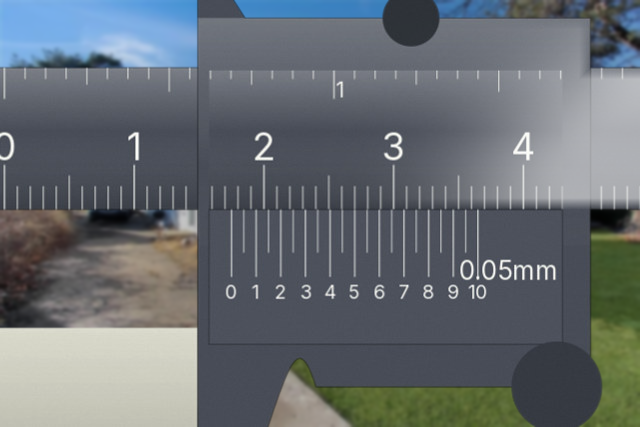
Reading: mm 17.5
